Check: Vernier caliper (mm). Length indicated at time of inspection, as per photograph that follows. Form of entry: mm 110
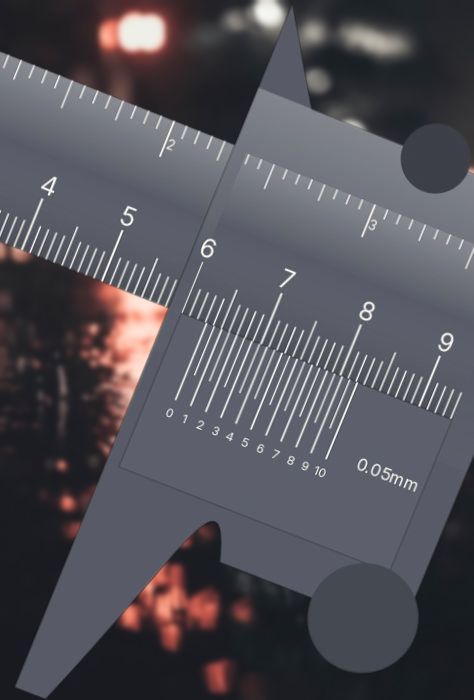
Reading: mm 63.2
